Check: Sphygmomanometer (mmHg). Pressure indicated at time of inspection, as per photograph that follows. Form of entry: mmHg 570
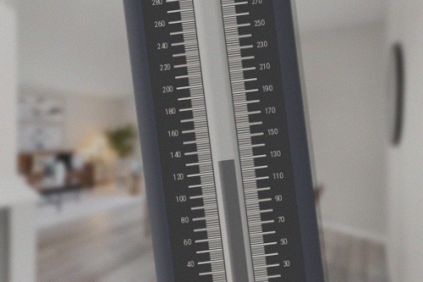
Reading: mmHg 130
